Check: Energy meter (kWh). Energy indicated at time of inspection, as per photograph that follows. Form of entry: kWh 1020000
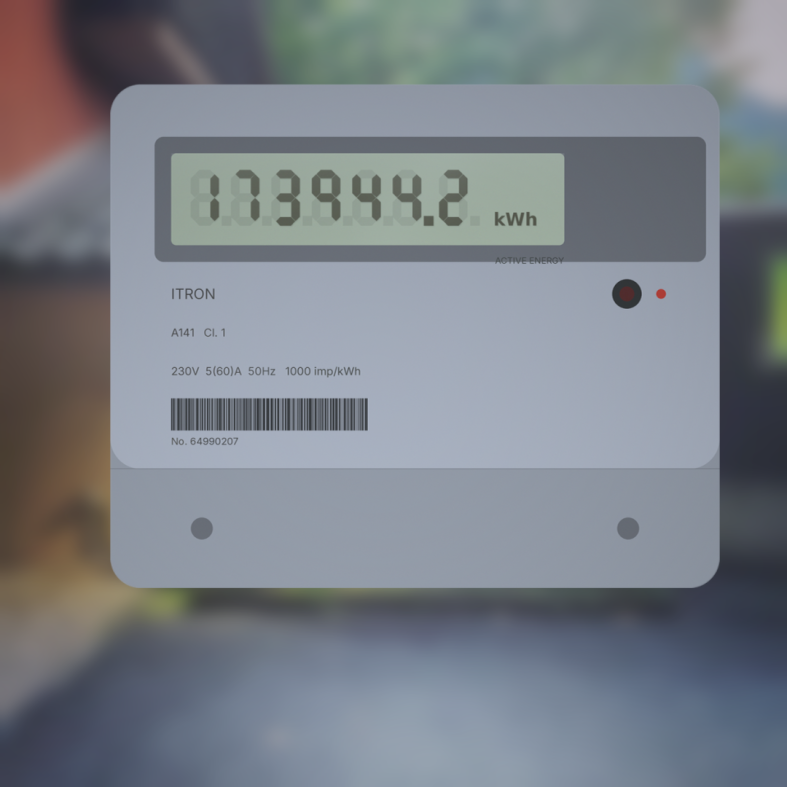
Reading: kWh 173944.2
